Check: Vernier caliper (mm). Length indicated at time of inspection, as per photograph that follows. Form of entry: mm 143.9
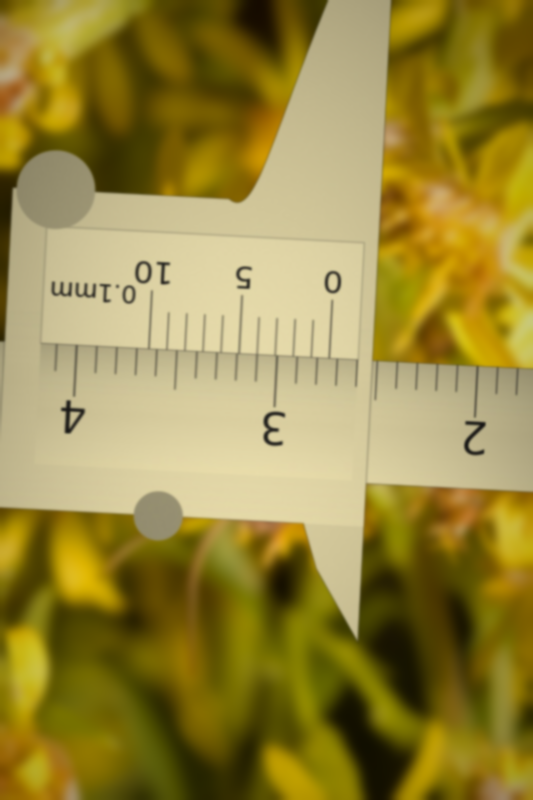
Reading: mm 27.4
